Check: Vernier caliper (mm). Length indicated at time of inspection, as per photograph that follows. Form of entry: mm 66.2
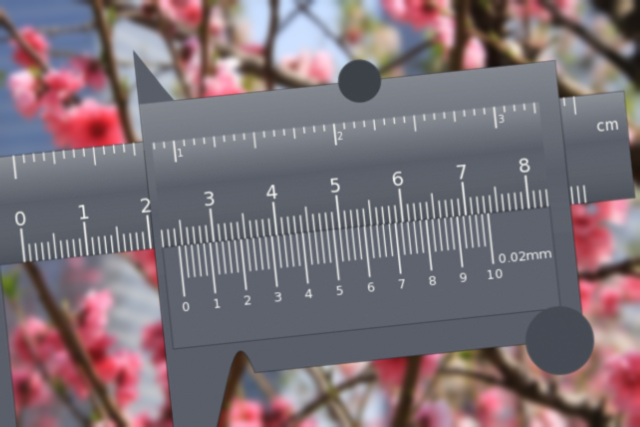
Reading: mm 24.5
